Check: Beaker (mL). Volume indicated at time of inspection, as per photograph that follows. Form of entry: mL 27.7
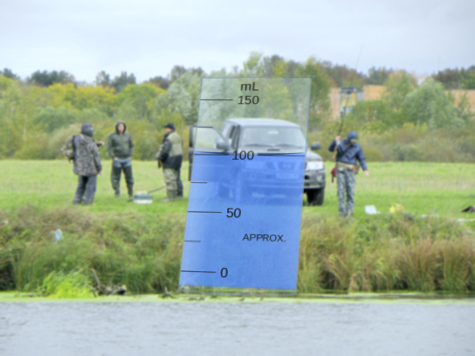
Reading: mL 100
